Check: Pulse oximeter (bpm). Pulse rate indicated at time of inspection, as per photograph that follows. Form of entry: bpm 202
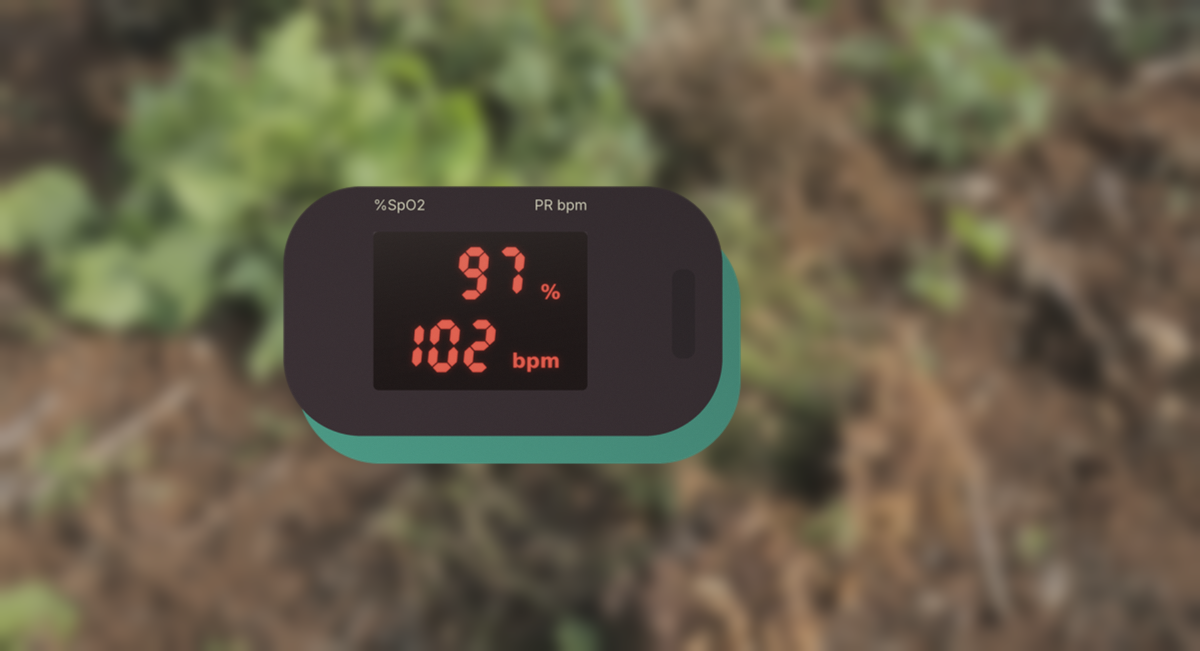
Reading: bpm 102
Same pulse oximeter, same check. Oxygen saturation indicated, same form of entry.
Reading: % 97
